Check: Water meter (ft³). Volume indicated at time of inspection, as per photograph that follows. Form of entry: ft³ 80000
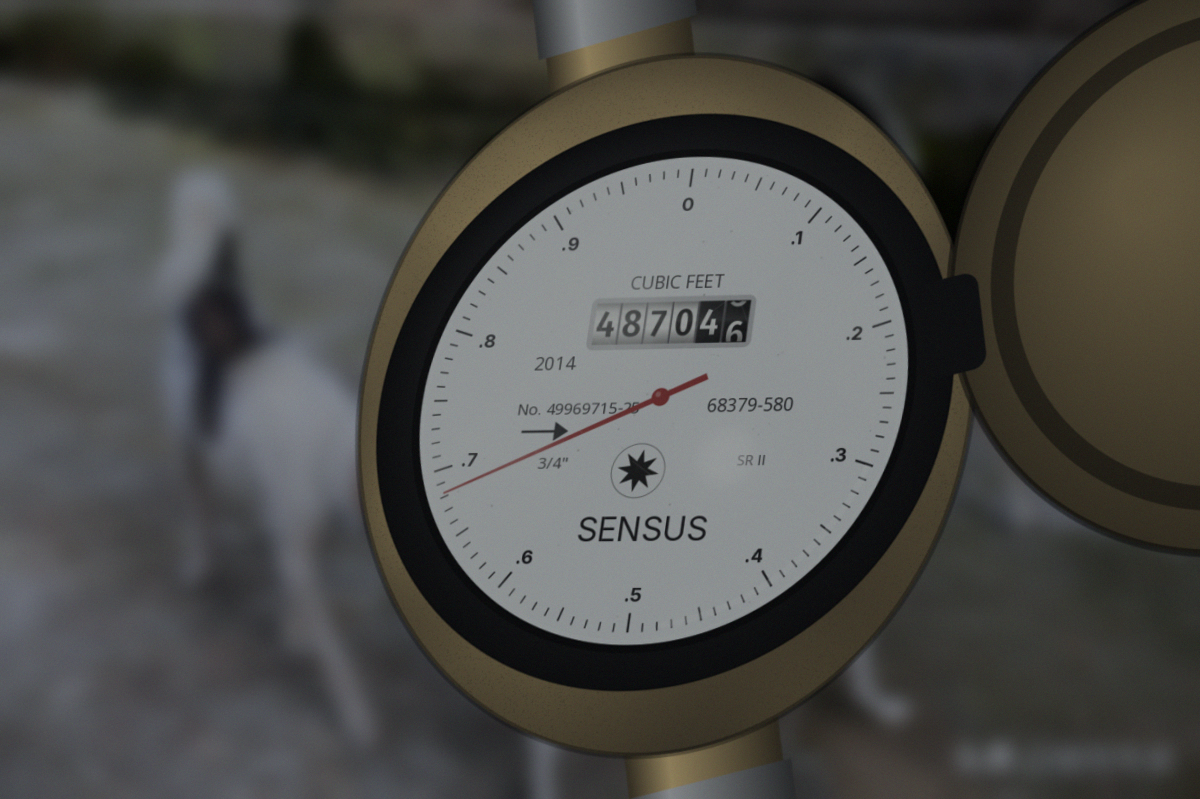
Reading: ft³ 487045.68
